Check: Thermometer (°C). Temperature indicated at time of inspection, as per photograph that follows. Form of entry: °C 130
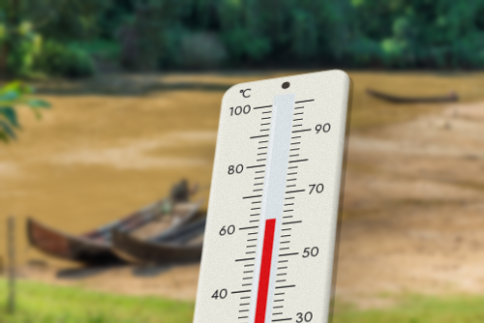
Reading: °C 62
